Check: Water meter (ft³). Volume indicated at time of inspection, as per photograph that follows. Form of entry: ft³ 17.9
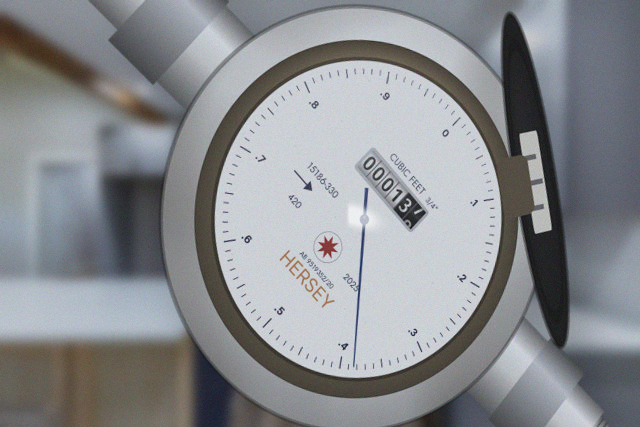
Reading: ft³ 137.38
